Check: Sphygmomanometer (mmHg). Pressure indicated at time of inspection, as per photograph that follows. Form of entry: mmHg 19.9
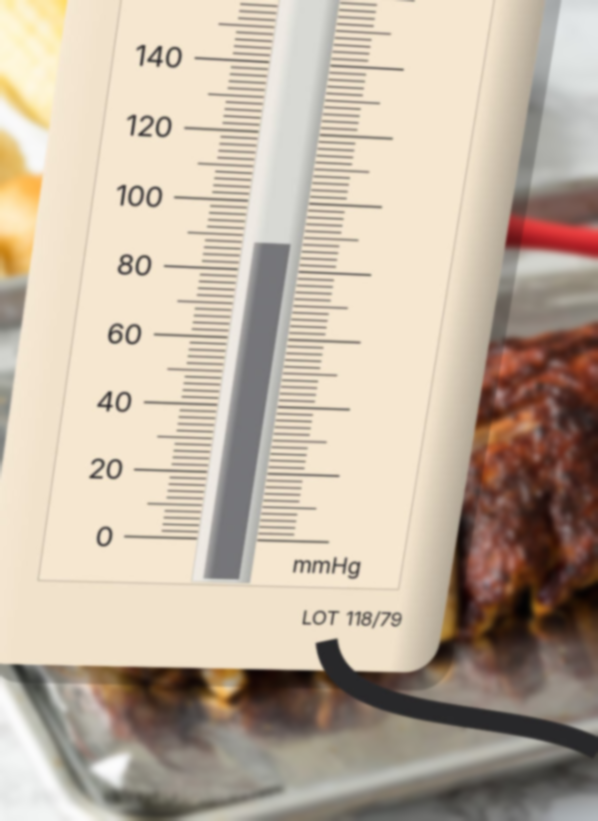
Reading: mmHg 88
